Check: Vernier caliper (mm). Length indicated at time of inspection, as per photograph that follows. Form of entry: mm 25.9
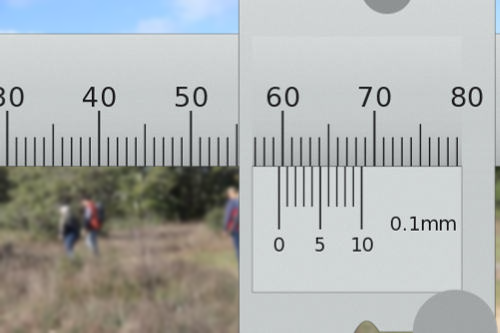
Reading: mm 59.6
